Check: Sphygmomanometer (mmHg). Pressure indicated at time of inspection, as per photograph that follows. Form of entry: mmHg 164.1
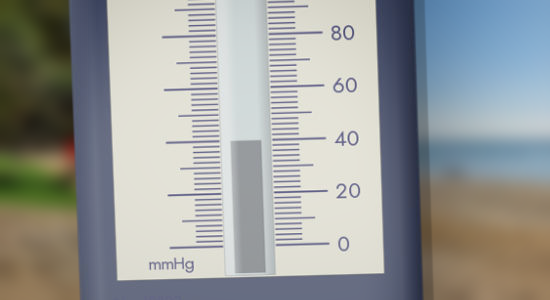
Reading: mmHg 40
